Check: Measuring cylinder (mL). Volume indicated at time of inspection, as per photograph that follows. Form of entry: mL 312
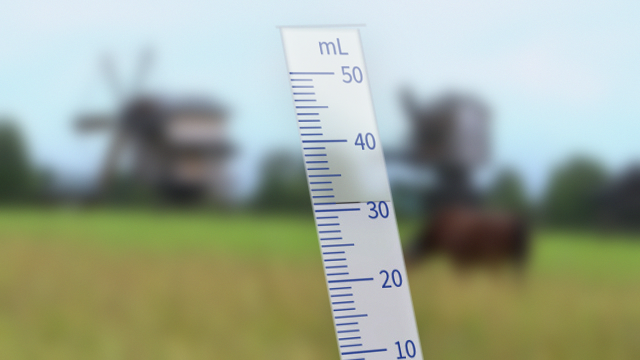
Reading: mL 31
